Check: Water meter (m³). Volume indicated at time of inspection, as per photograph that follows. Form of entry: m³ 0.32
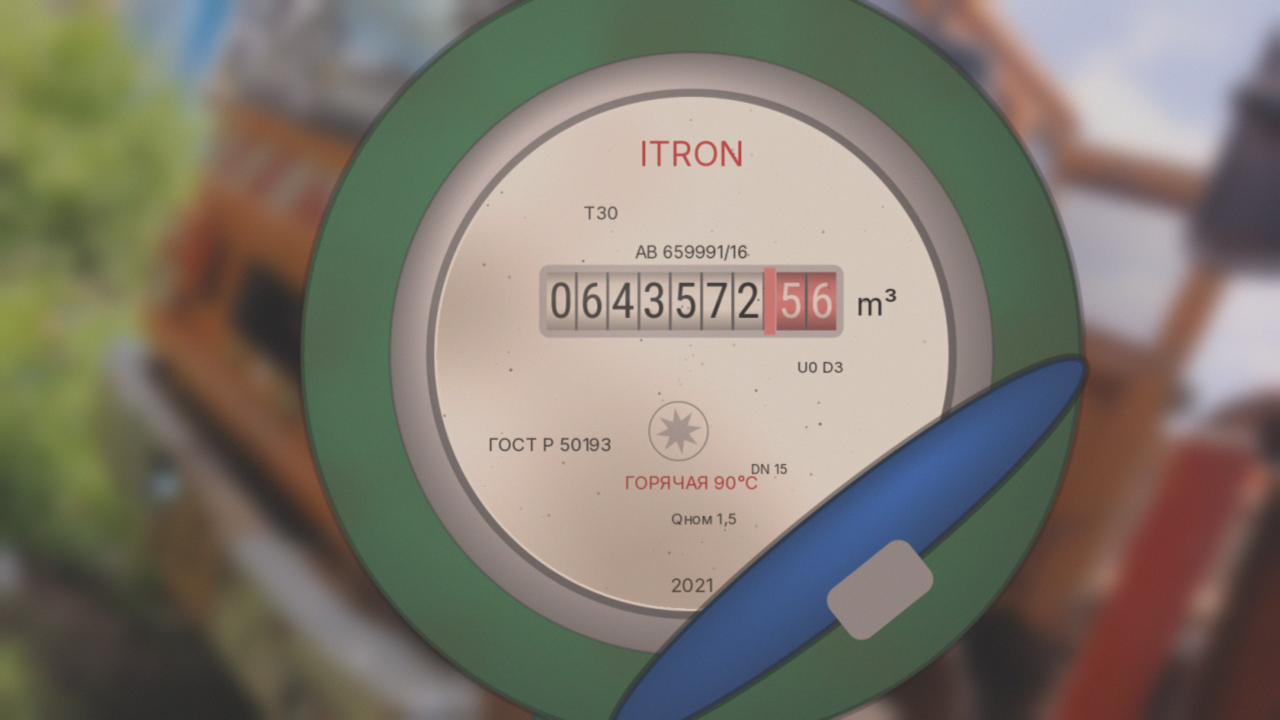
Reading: m³ 643572.56
